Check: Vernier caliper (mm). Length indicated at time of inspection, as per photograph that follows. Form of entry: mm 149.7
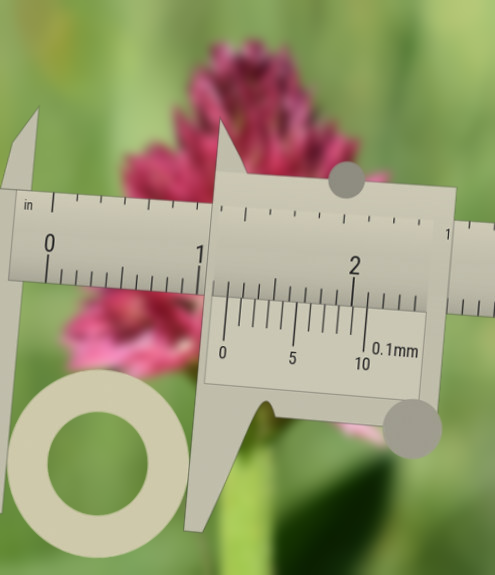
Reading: mm 12.0
